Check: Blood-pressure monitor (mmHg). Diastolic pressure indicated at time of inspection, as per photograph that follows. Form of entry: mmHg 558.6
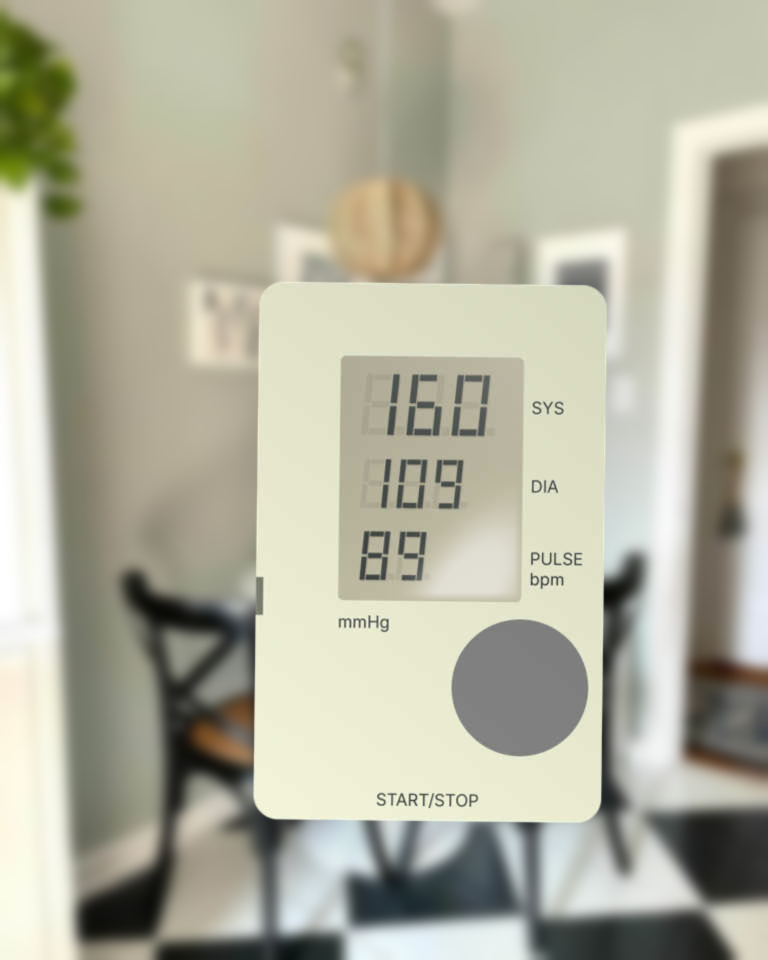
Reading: mmHg 109
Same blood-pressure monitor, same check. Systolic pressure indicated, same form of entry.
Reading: mmHg 160
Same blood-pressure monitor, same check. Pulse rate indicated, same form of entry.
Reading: bpm 89
